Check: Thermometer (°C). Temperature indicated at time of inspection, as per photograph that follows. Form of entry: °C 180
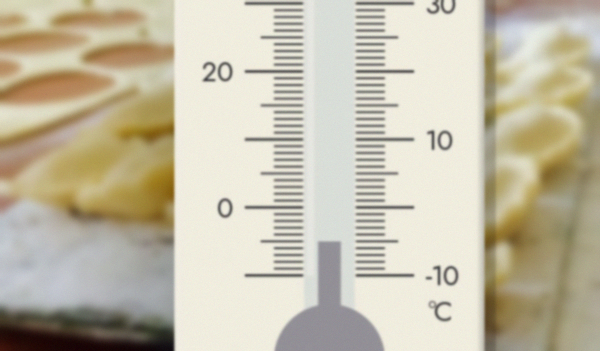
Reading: °C -5
